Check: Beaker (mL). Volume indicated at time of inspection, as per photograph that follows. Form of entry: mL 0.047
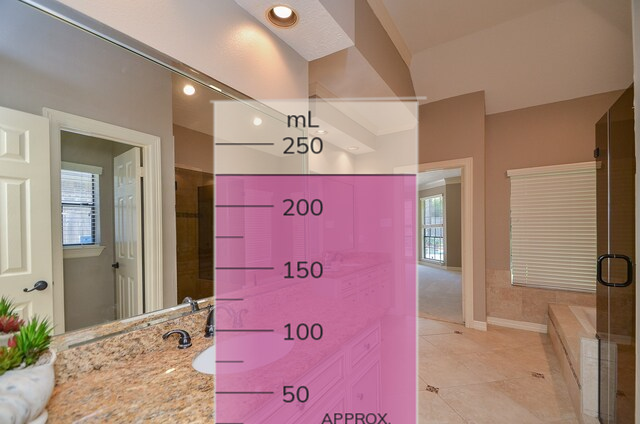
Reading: mL 225
